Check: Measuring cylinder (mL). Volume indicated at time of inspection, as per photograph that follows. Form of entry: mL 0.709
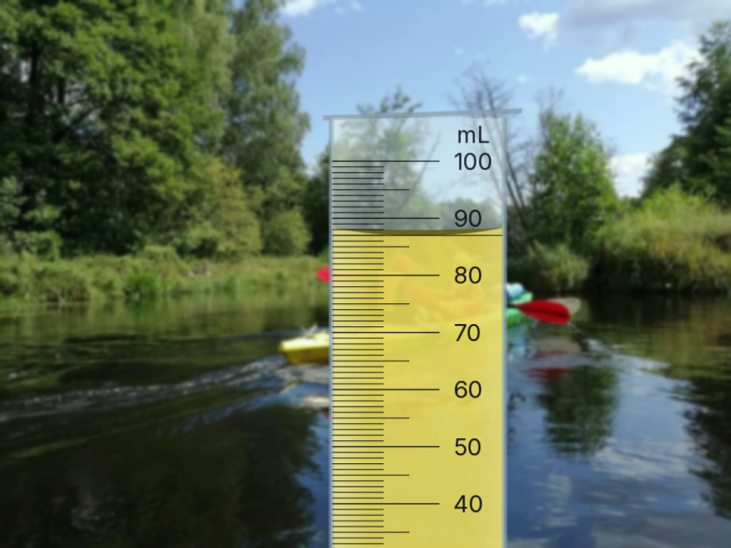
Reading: mL 87
